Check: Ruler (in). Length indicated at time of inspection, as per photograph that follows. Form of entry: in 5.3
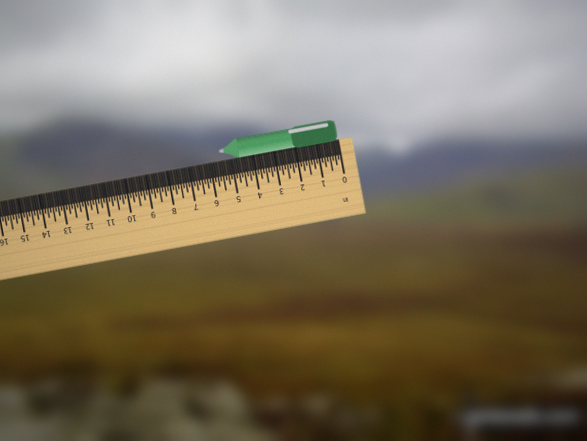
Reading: in 5.5
